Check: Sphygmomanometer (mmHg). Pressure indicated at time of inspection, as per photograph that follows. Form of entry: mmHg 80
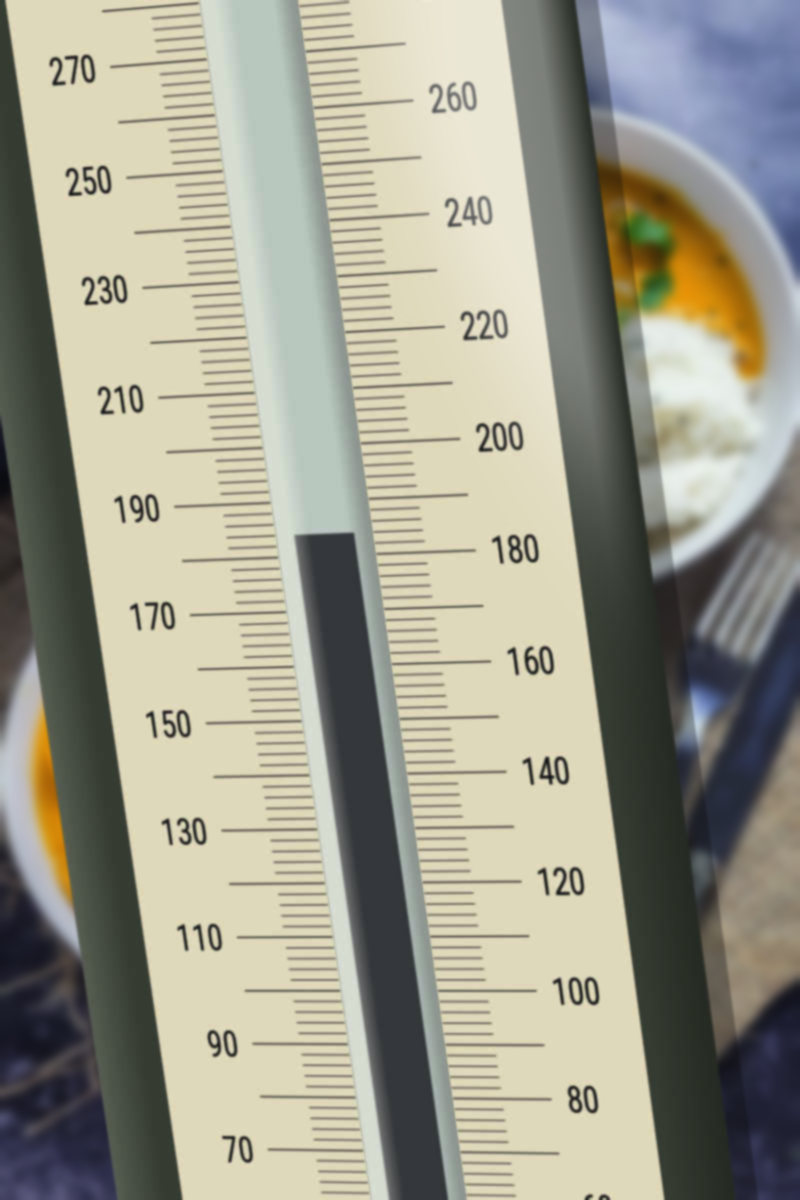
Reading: mmHg 184
